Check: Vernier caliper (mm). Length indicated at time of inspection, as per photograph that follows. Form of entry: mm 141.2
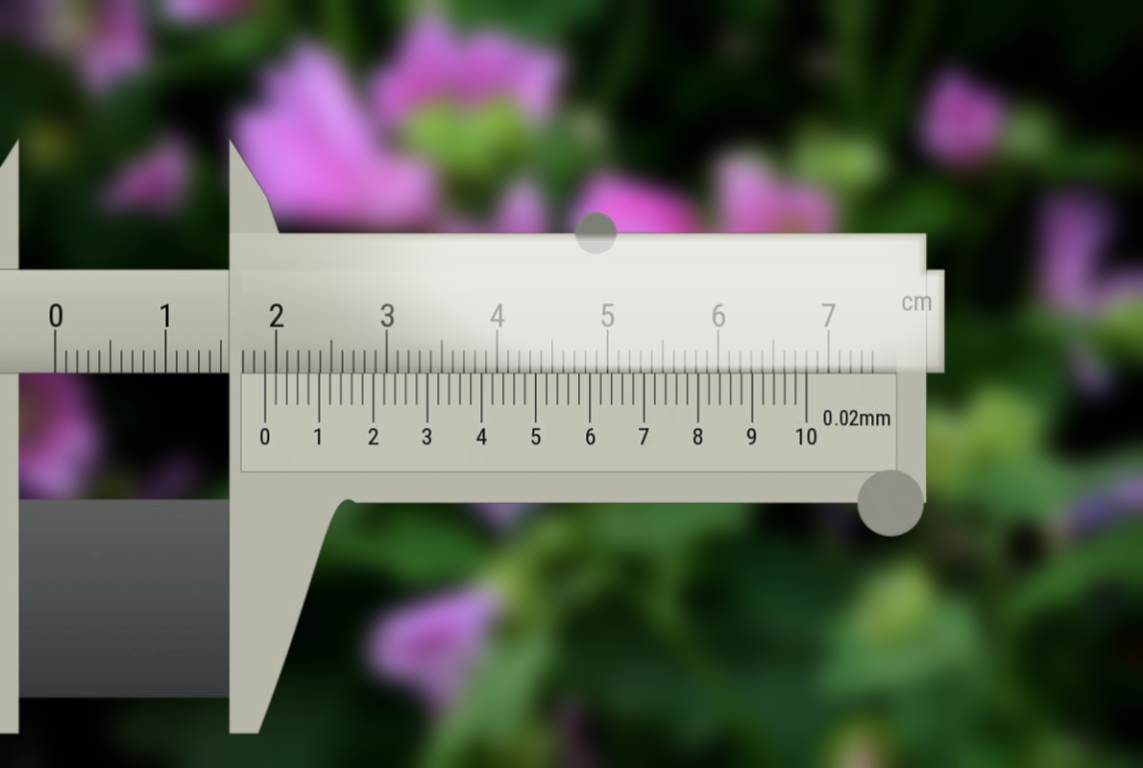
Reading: mm 19.0
